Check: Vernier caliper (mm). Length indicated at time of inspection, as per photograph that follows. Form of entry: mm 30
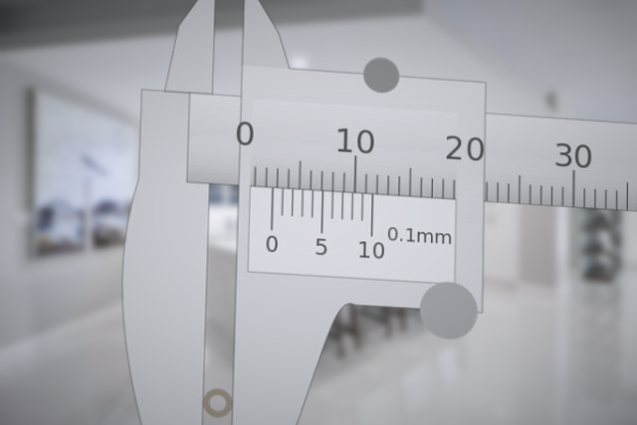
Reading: mm 2.6
